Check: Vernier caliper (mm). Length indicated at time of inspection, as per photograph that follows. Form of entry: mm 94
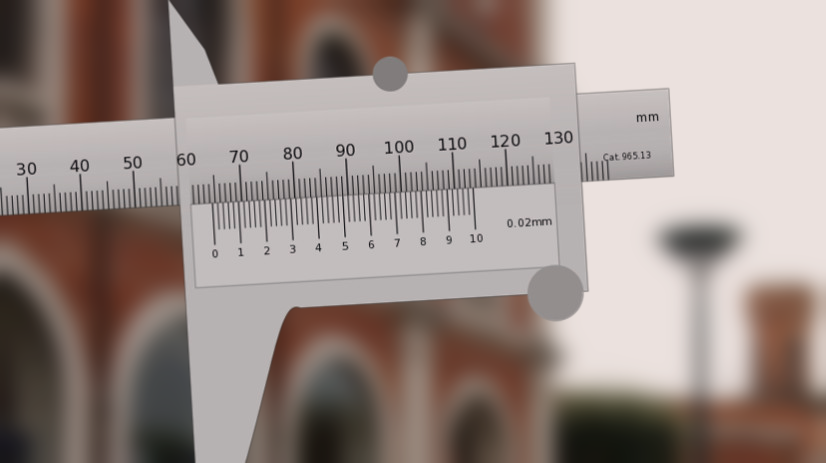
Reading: mm 64.5
